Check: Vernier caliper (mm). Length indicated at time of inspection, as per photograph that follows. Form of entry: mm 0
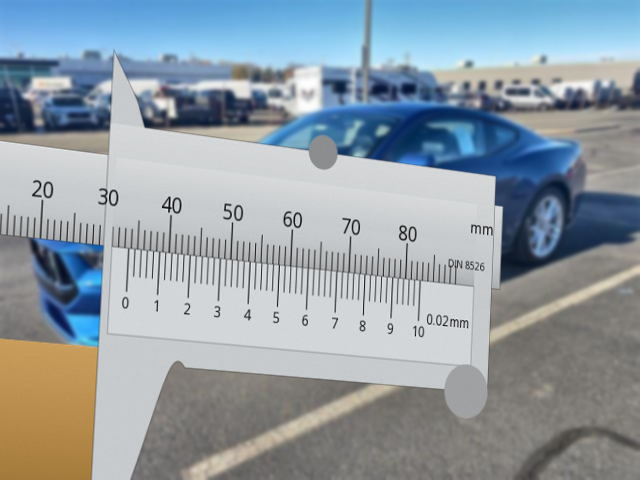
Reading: mm 33.6
